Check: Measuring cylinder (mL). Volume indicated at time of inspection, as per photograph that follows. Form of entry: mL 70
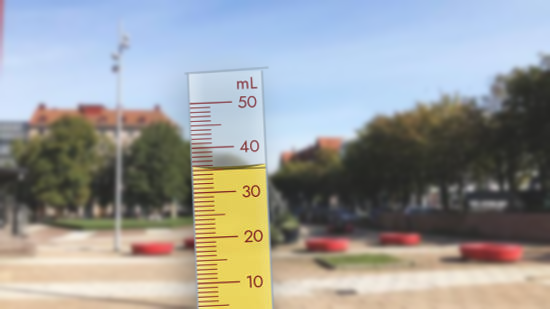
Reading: mL 35
